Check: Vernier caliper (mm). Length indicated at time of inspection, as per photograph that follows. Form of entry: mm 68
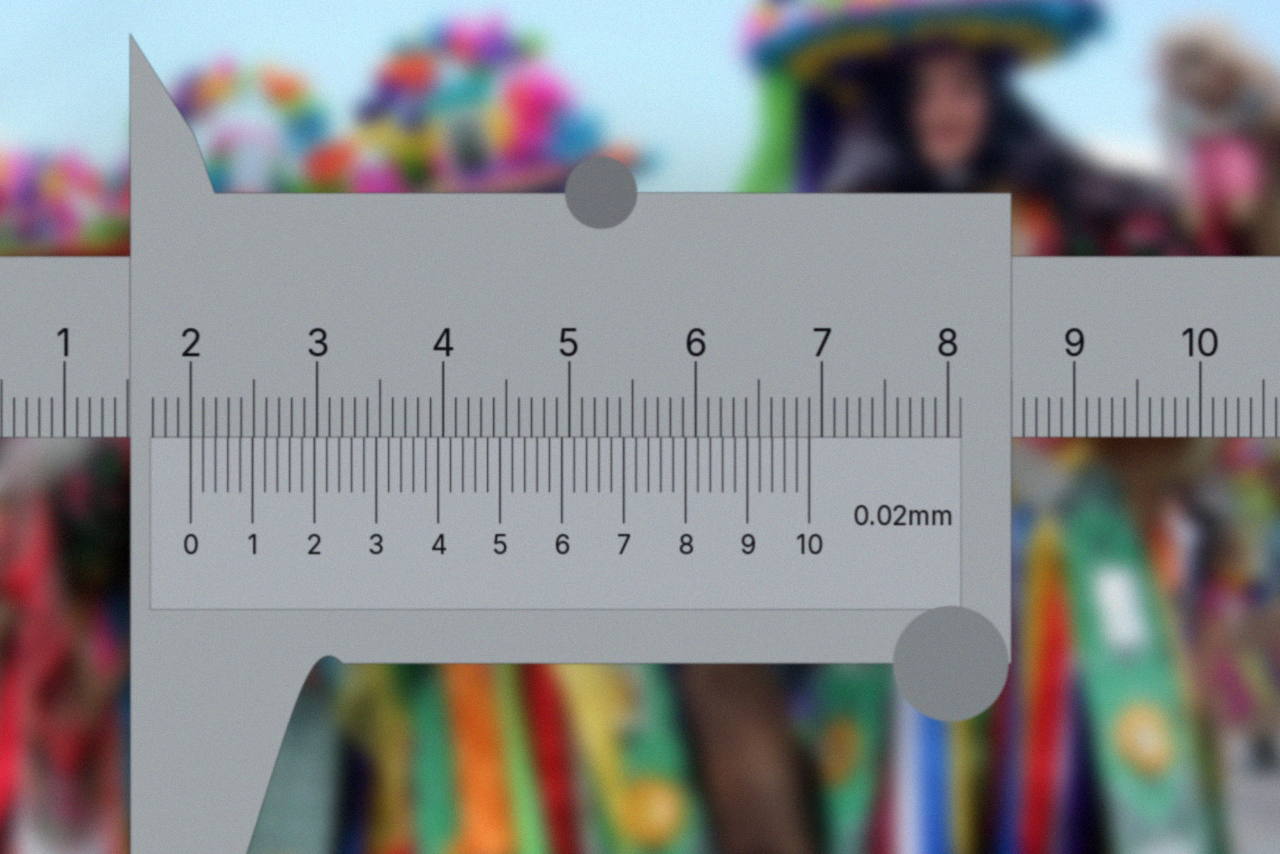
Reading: mm 20.0
